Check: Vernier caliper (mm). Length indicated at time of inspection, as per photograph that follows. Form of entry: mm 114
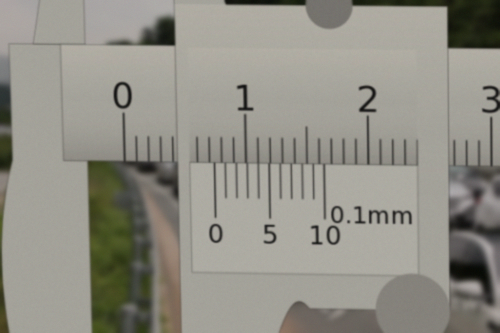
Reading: mm 7.4
